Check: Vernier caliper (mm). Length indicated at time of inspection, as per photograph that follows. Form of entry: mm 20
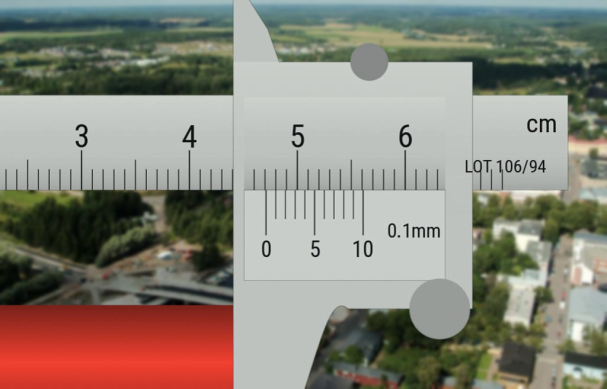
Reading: mm 47.1
